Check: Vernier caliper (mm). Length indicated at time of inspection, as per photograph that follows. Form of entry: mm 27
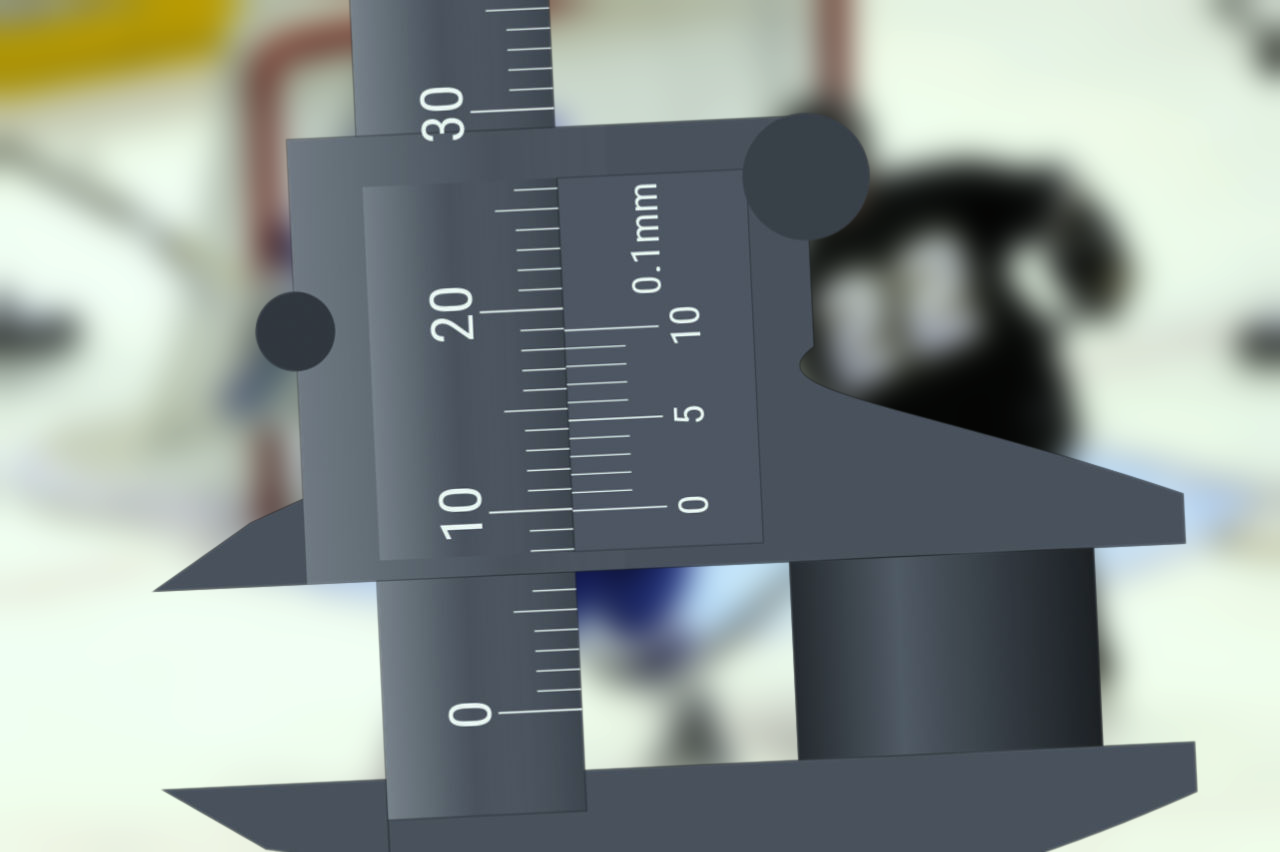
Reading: mm 9.9
